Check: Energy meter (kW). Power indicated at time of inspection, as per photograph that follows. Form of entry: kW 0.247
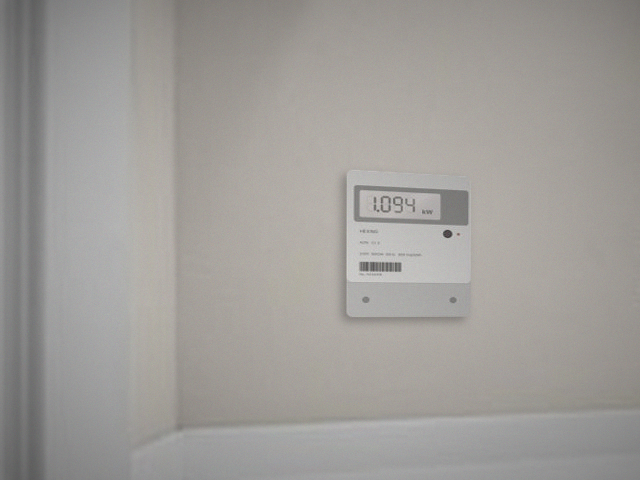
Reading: kW 1.094
